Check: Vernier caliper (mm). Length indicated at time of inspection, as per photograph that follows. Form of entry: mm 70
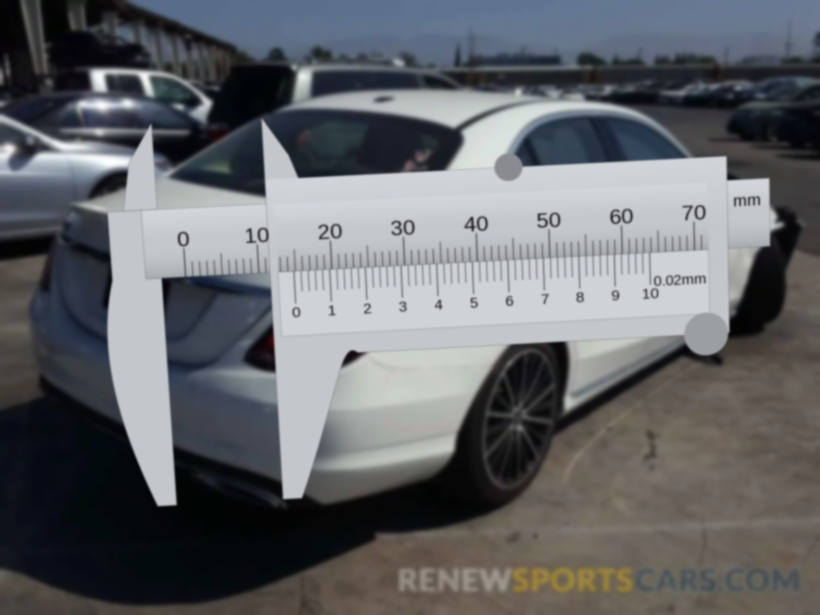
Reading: mm 14.8
